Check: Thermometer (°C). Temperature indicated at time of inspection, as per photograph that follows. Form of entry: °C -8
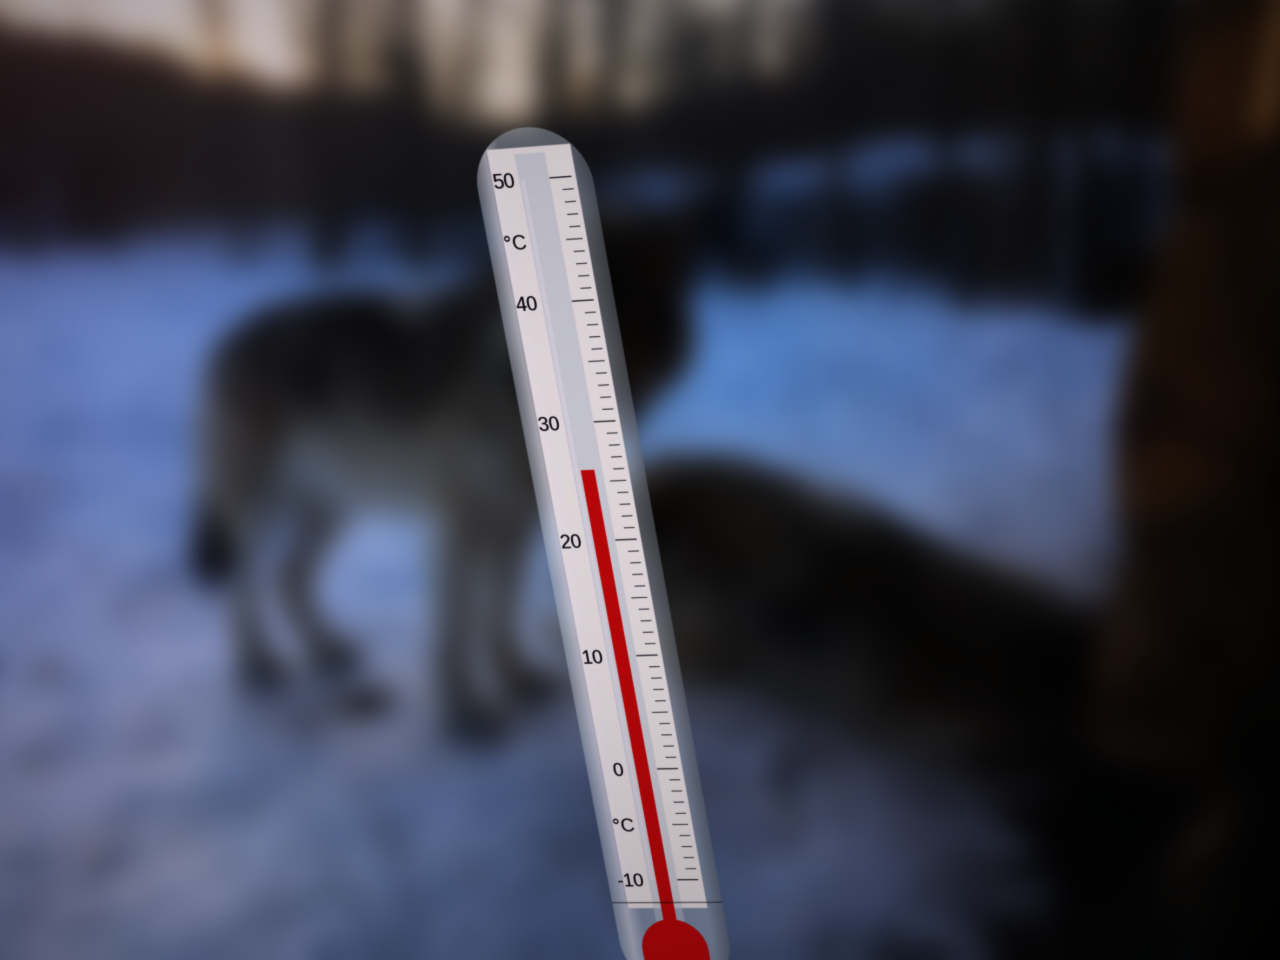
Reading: °C 26
